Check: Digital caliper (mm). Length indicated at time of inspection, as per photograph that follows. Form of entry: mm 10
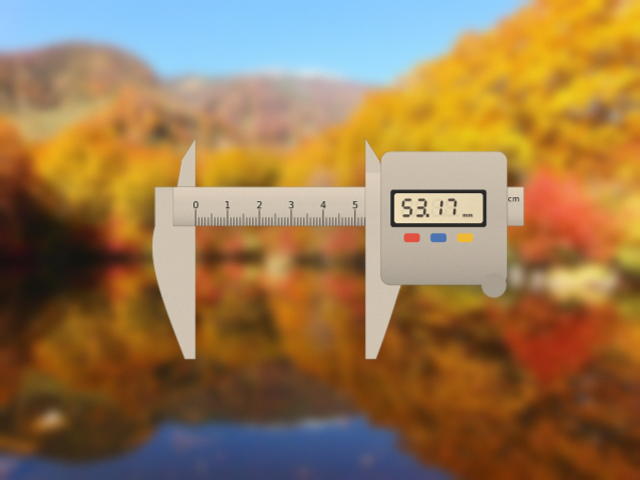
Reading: mm 53.17
